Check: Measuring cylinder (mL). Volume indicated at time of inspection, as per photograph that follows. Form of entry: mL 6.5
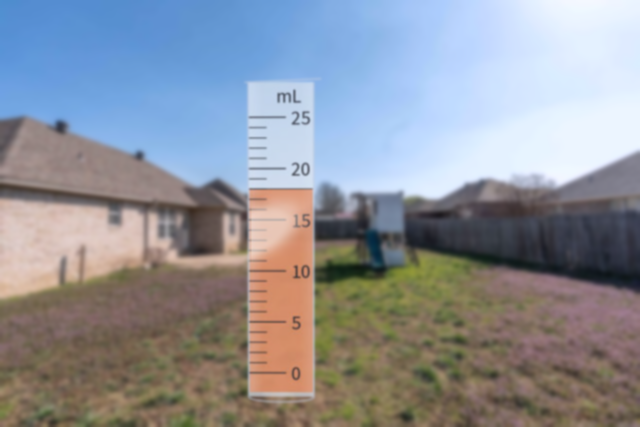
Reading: mL 18
